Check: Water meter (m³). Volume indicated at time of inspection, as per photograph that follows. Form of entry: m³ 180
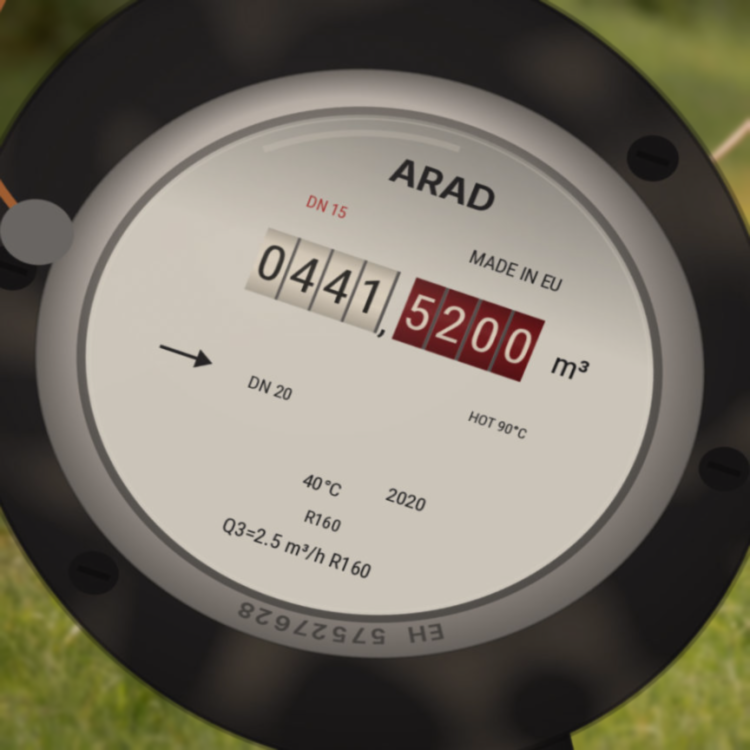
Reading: m³ 441.5200
